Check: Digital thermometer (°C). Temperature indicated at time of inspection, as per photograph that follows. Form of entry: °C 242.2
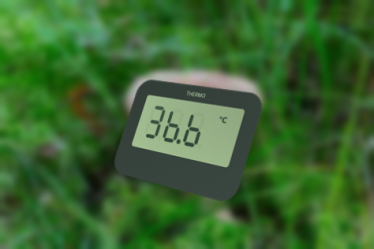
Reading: °C 36.6
